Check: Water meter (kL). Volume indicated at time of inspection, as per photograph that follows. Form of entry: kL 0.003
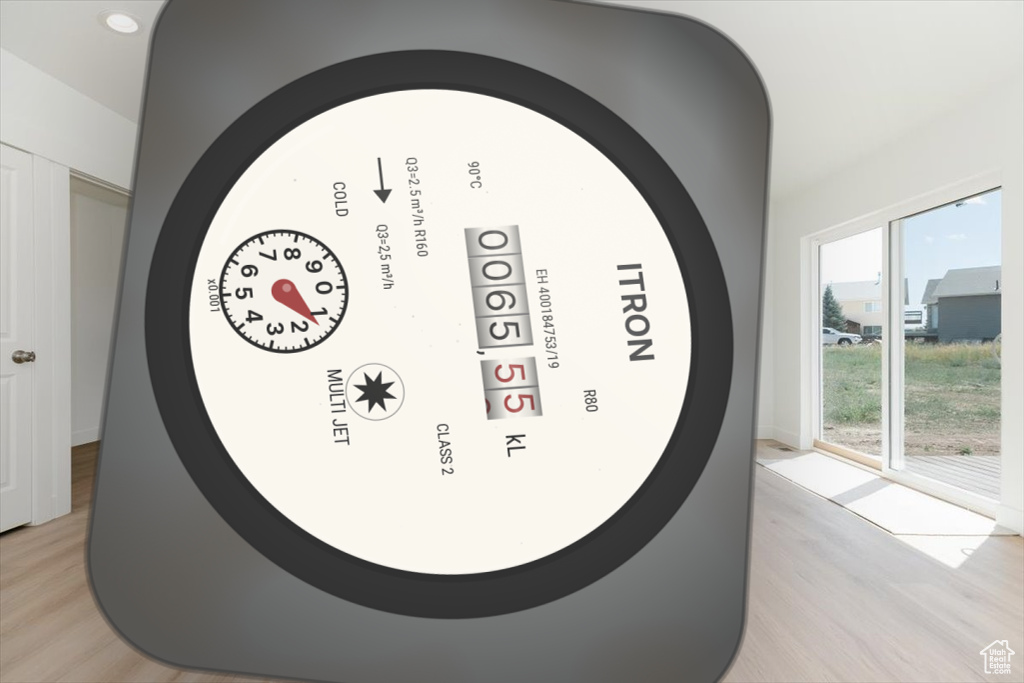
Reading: kL 65.551
